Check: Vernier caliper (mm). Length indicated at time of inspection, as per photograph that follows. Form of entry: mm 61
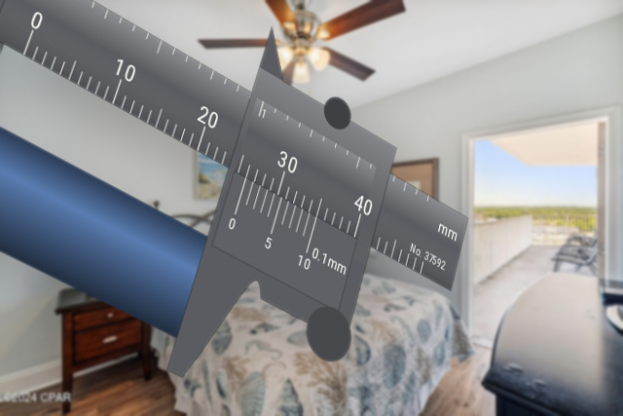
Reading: mm 26.0
